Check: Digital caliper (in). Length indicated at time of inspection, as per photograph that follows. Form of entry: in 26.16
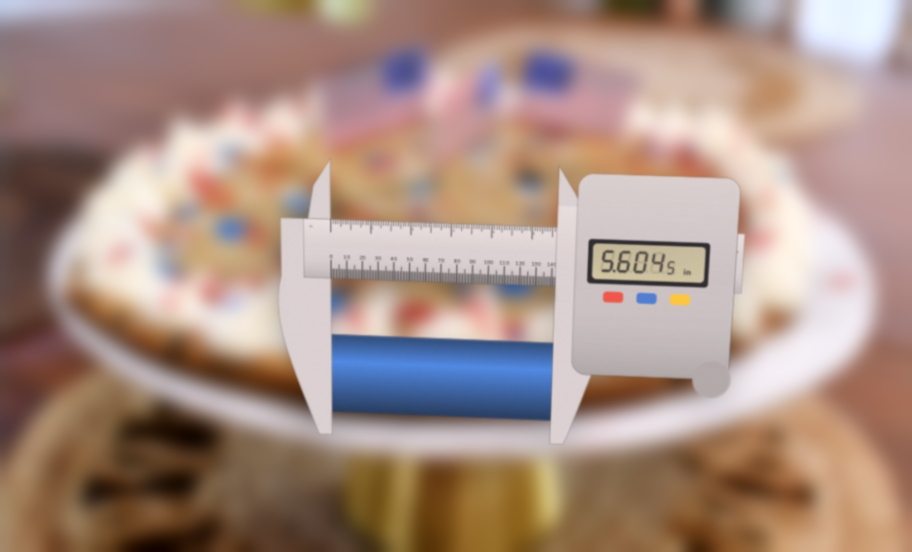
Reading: in 5.6045
